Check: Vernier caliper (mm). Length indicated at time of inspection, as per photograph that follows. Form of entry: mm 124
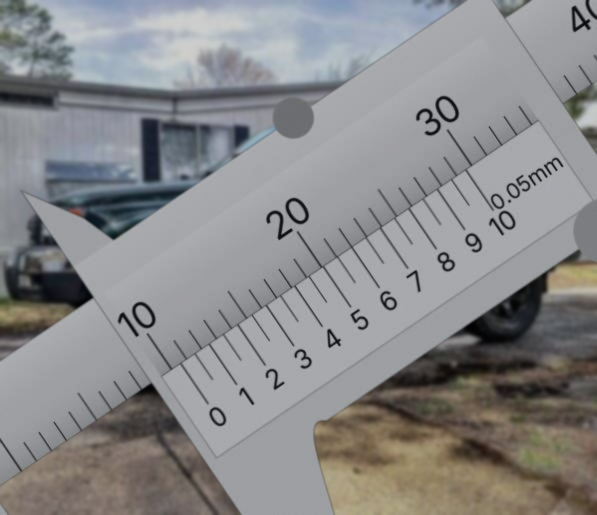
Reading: mm 10.6
